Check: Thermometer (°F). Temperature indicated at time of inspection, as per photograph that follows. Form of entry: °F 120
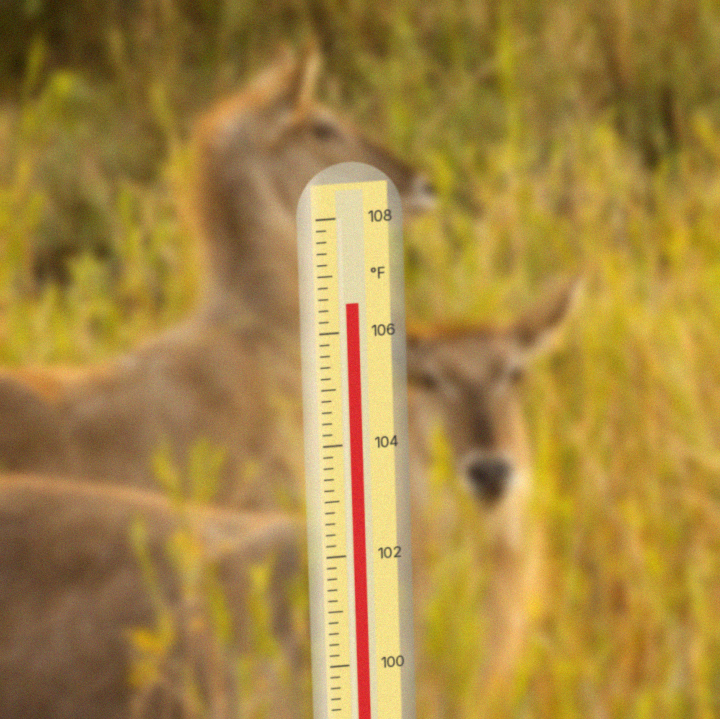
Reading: °F 106.5
